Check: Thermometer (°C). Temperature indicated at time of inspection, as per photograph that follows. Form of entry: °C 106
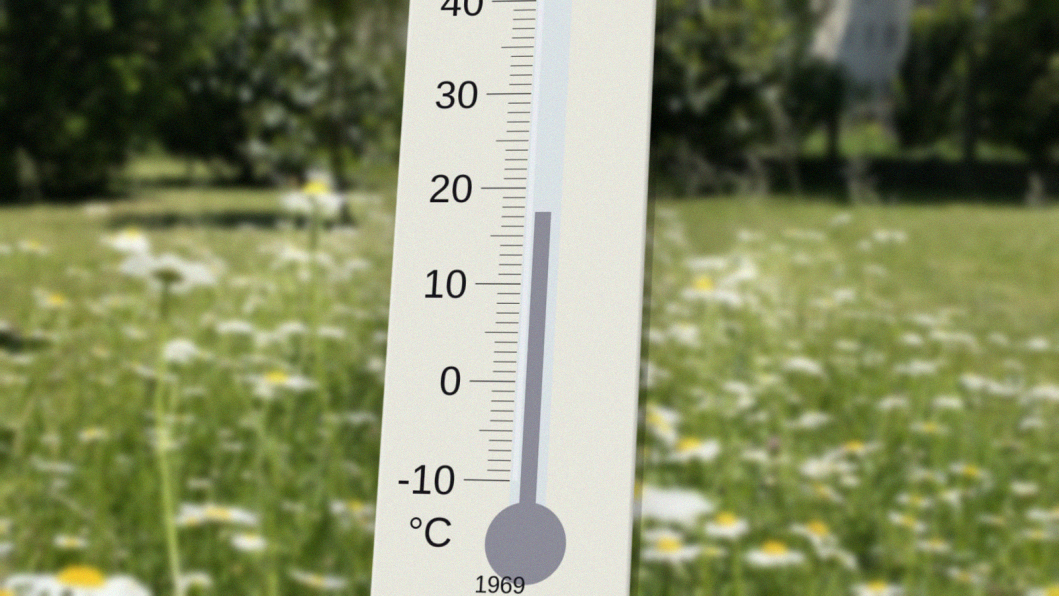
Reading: °C 17.5
